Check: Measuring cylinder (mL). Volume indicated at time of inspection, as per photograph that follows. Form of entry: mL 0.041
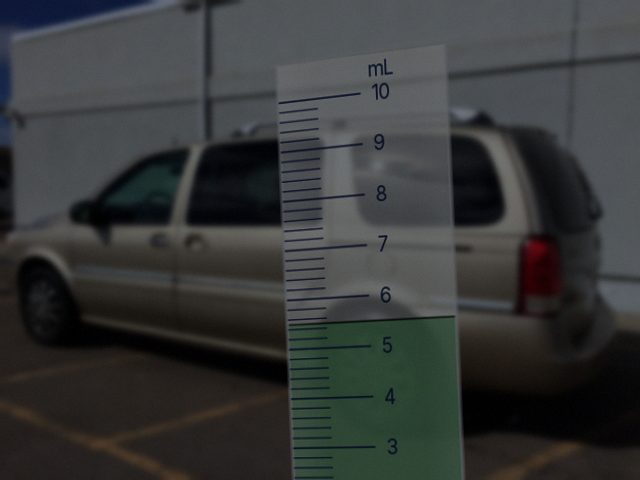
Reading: mL 5.5
